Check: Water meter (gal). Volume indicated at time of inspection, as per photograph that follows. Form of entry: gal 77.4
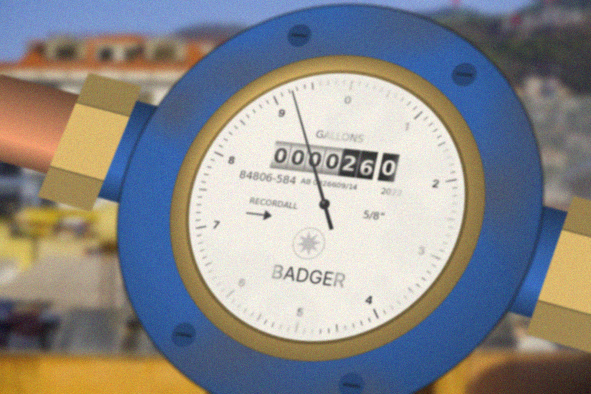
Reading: gal 259.2
